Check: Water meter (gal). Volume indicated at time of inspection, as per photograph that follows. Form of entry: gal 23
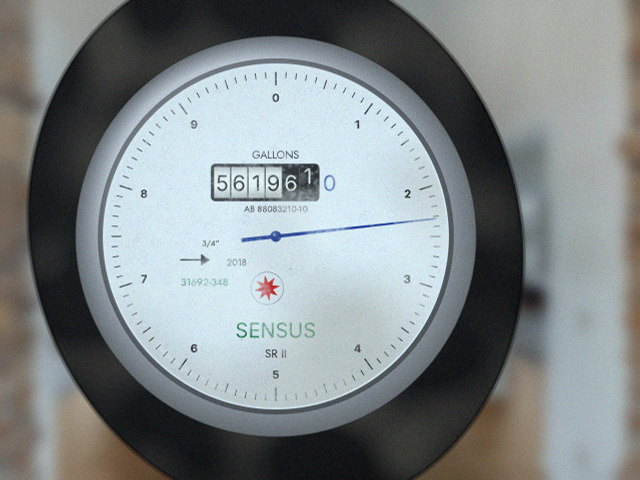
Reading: gal 5619612.3
